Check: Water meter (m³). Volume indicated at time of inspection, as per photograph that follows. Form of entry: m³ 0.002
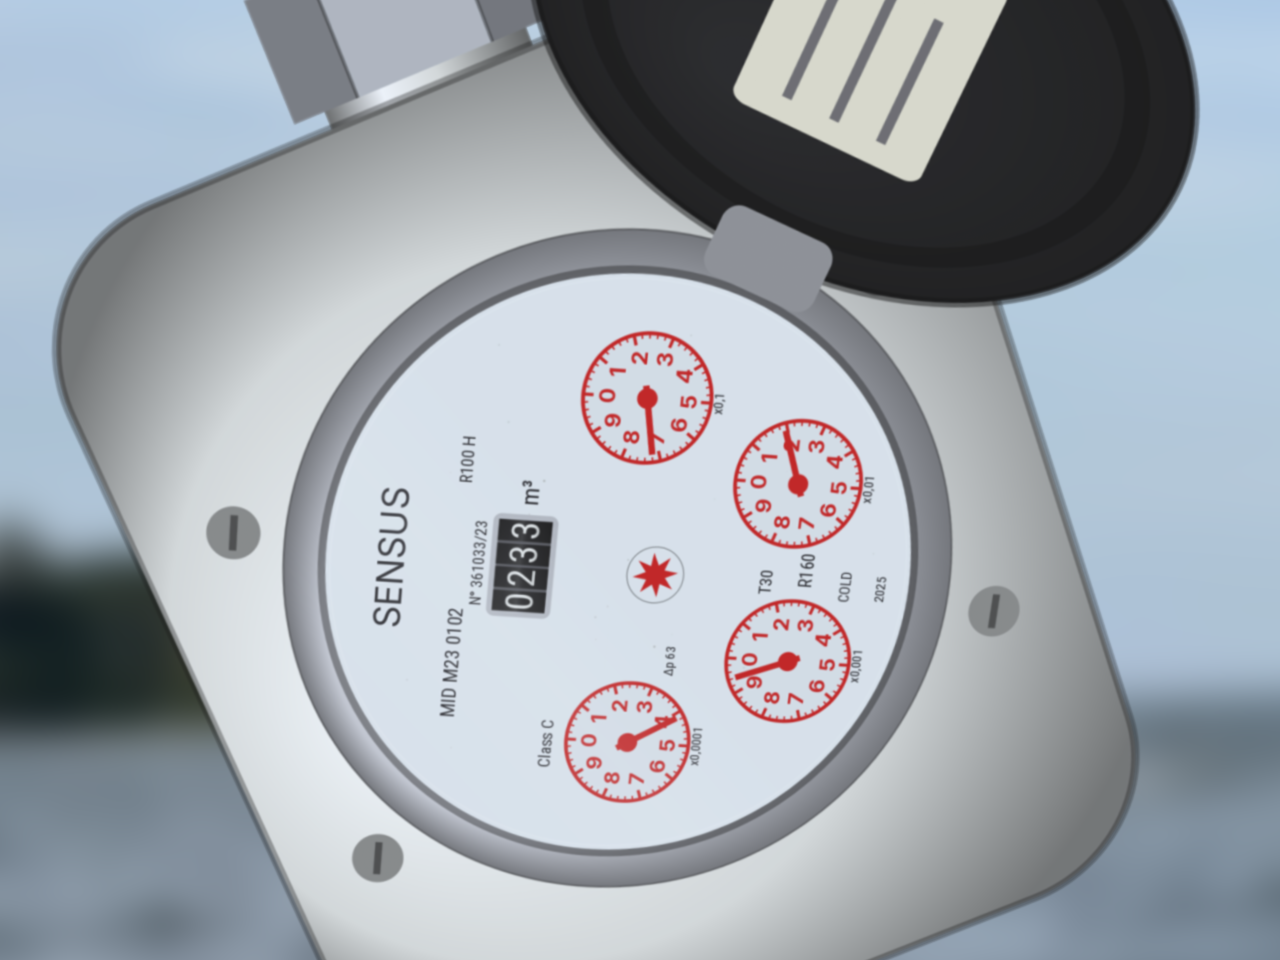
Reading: m³ 233.7194
